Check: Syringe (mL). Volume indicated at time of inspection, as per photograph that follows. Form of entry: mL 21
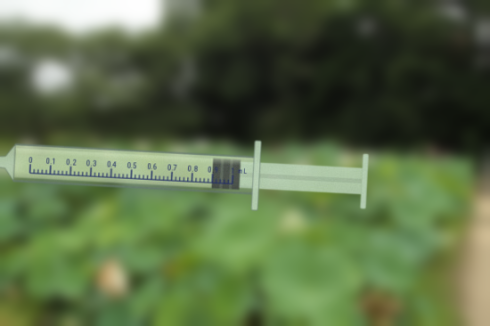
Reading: mL 0.9
